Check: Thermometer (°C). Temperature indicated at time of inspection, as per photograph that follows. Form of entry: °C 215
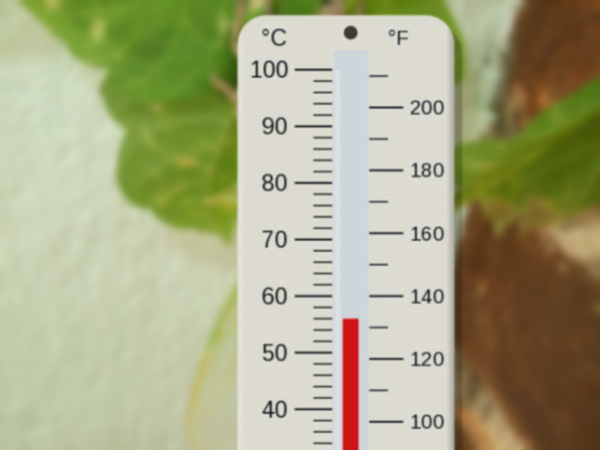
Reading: °C 56
